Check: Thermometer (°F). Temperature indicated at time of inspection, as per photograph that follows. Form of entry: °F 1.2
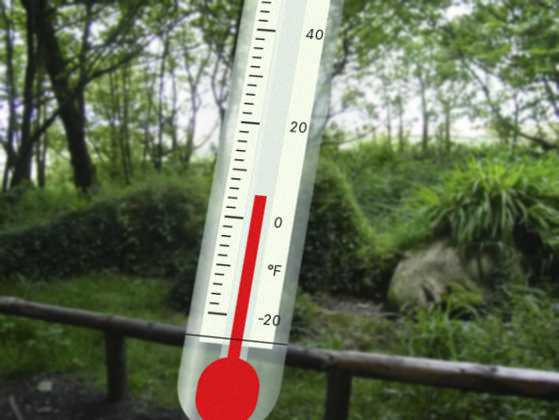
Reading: °F 5
